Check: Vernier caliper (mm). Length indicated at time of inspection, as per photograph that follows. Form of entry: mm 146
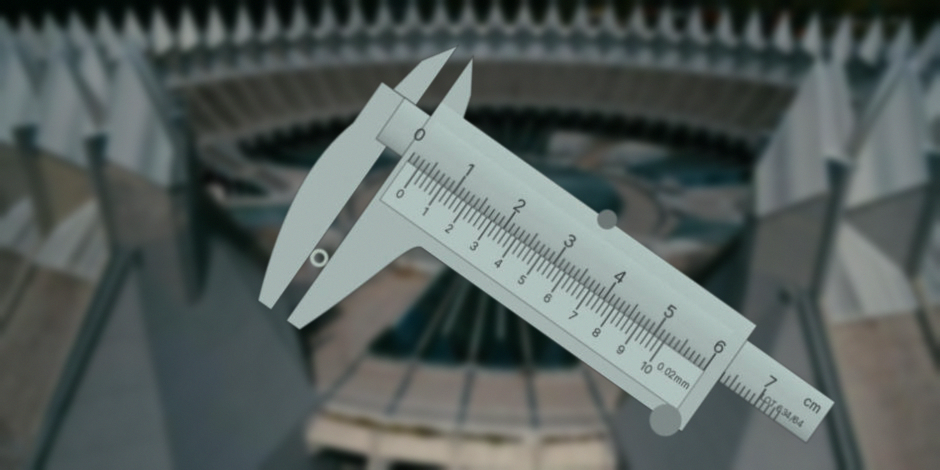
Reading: mm 3.0
